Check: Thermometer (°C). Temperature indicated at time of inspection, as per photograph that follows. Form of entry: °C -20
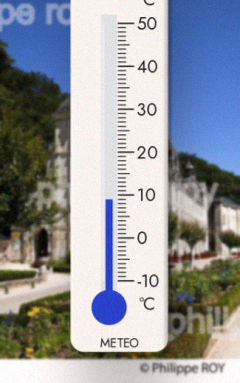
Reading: °C 9
